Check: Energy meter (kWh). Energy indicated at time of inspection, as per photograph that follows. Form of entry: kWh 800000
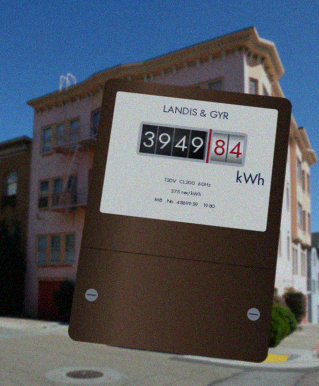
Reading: kWh 3949.84
